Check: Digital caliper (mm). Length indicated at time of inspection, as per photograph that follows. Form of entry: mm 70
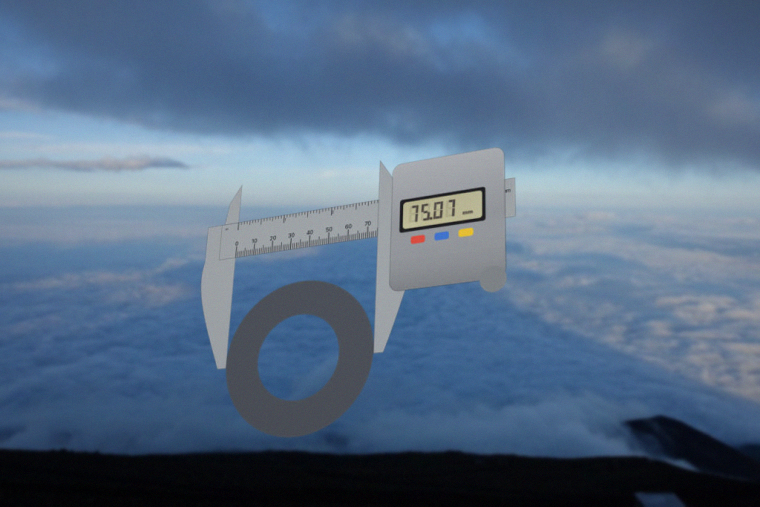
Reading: mm 75.07
